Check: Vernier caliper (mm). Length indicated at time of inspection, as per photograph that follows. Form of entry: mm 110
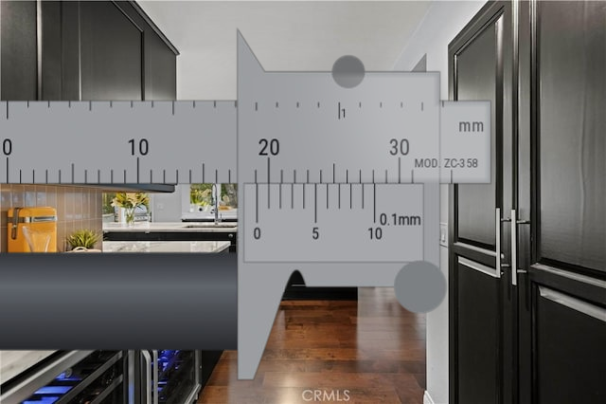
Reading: mm 19.1
